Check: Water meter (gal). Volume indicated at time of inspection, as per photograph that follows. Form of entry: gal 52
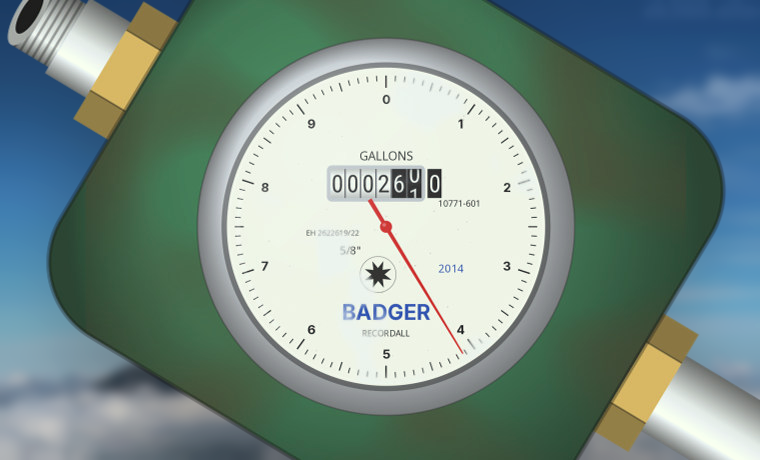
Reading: gal 2604.1
